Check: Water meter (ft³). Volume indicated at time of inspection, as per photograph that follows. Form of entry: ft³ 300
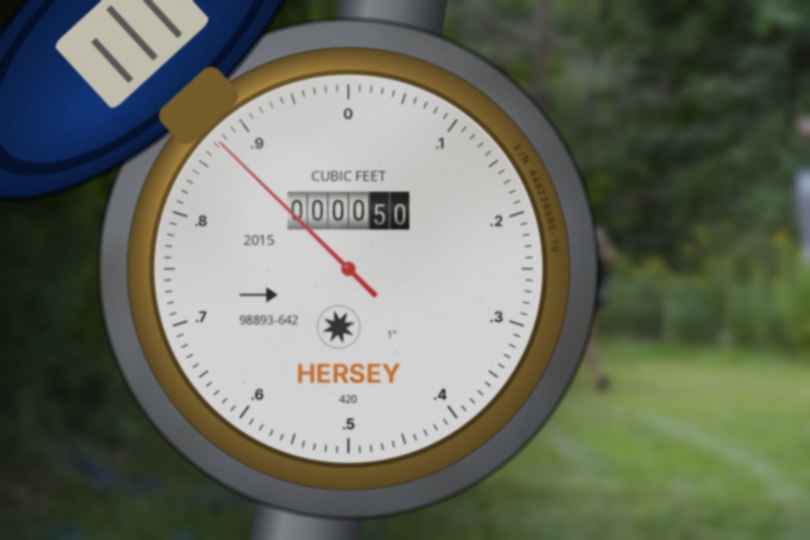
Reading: ft³ 49.87
